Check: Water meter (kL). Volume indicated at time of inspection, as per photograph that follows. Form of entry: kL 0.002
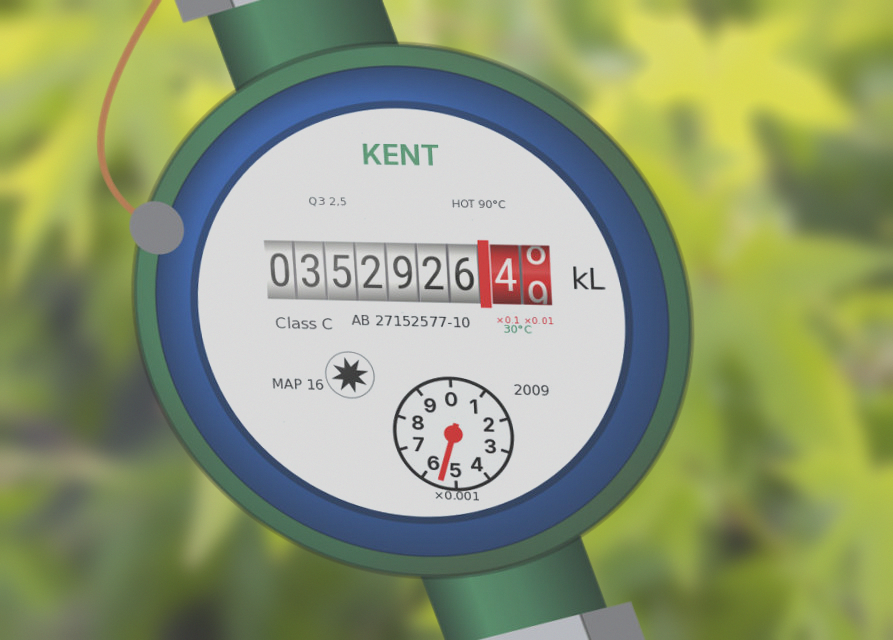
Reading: kL 352926.485
